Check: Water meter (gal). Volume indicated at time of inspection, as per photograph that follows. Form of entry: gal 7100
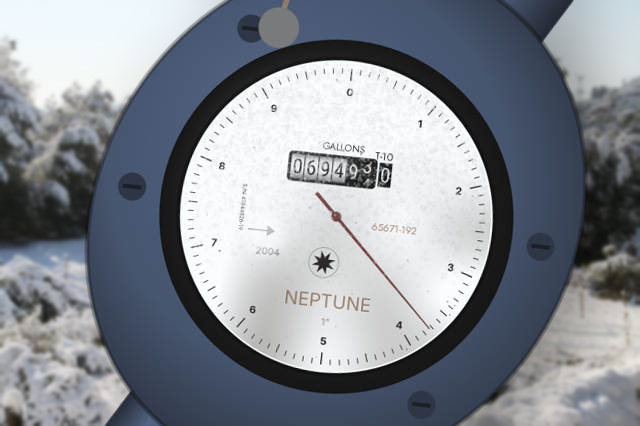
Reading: gal 694933.7
